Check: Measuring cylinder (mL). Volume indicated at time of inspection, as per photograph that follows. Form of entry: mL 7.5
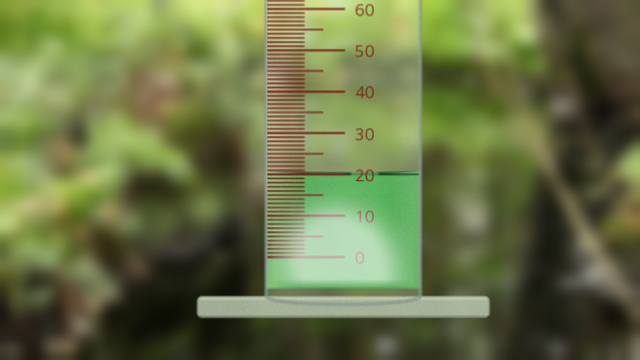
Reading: mL 20
